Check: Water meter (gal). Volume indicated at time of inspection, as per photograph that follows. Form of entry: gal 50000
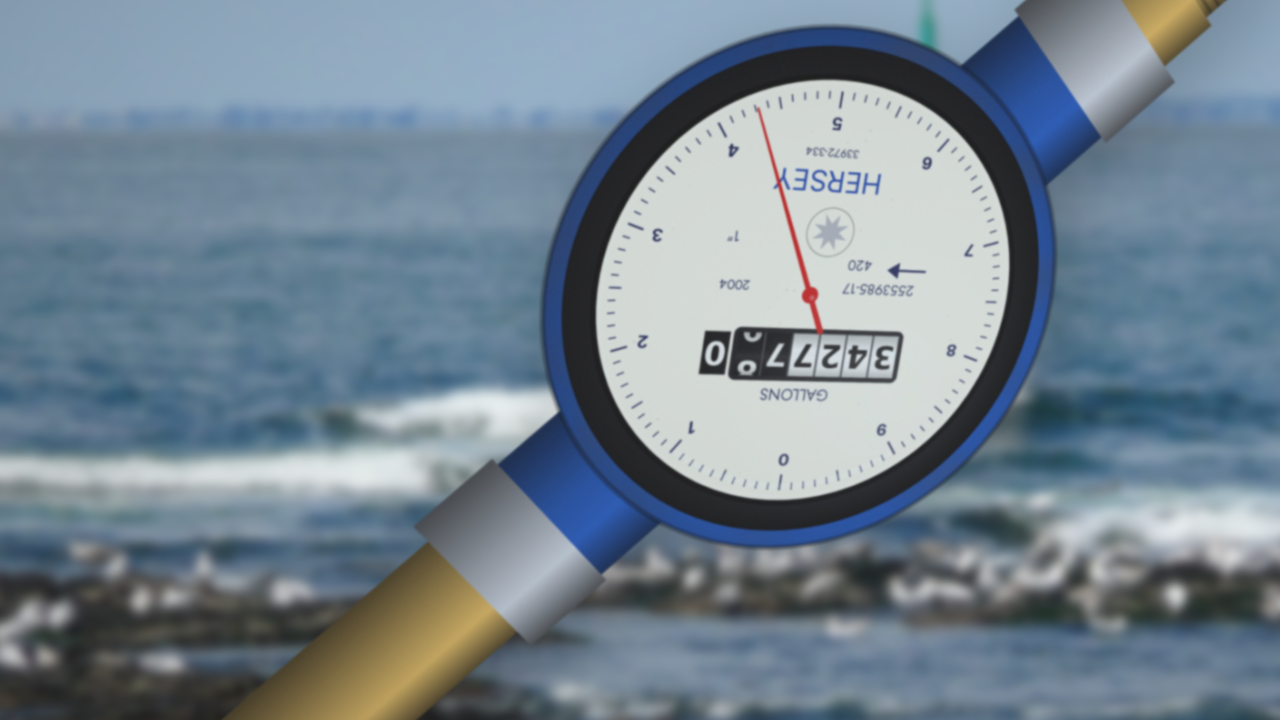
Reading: gal 3427784.3
